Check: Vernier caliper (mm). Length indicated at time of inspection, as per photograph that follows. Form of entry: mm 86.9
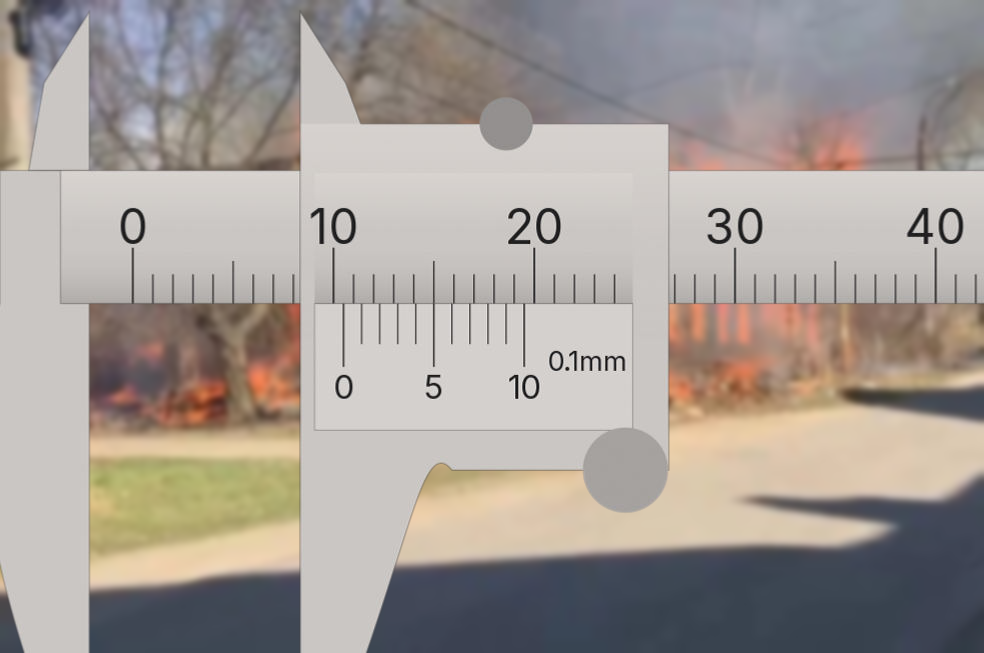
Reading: mm 10.5
